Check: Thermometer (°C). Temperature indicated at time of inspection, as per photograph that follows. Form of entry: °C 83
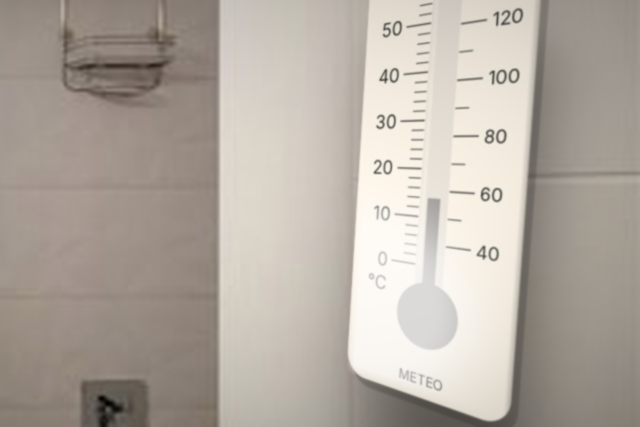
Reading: °C 14
